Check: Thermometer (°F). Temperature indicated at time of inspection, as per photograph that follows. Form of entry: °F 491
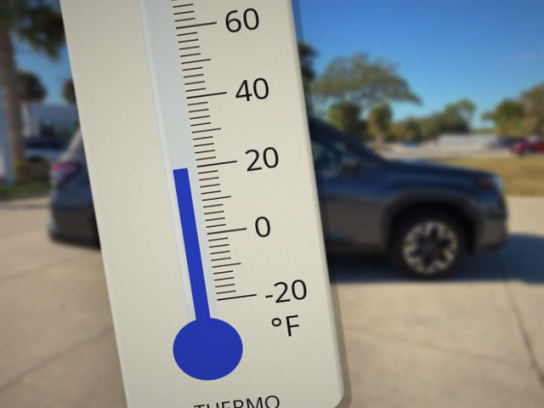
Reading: °F 20
